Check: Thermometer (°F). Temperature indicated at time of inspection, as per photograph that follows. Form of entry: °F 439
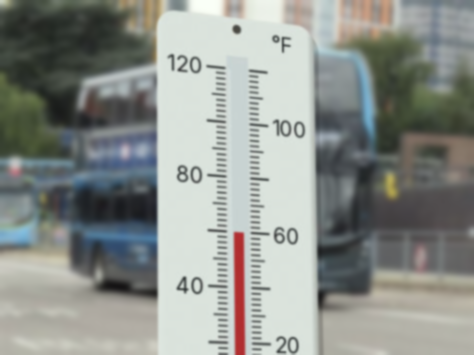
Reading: °F 60
